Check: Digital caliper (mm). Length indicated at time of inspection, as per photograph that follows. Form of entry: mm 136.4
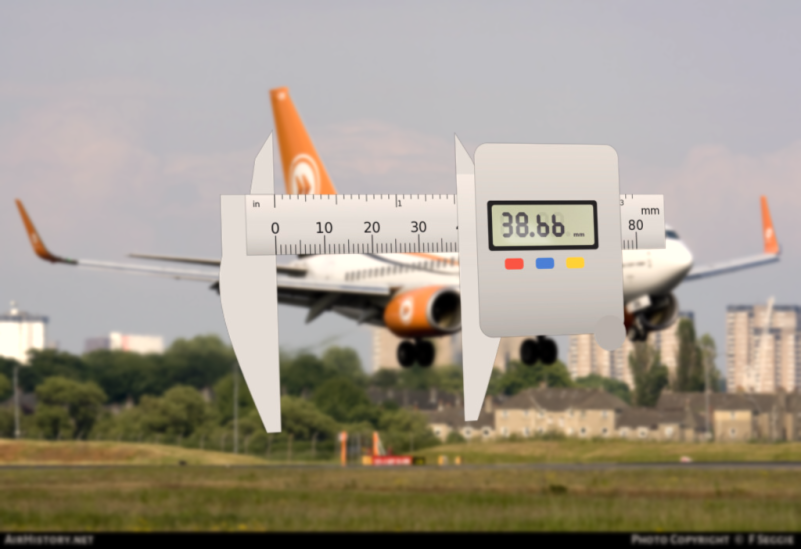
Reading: mm 38.66
